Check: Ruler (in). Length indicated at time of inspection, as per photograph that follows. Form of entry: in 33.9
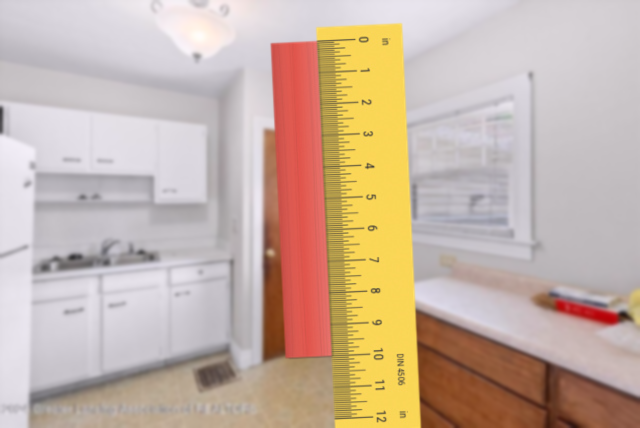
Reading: in 10
